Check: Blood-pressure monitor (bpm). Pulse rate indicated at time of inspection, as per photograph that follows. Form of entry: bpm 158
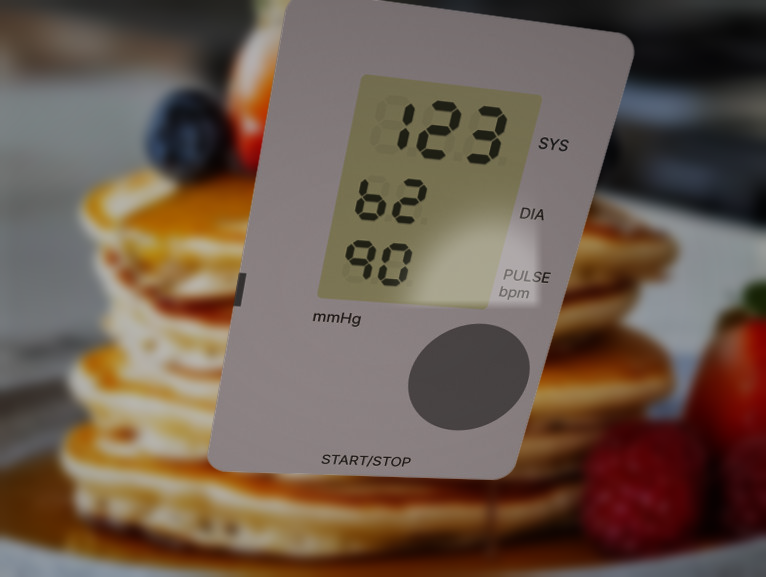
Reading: bpm 90
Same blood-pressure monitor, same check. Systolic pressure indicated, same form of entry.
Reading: mmHg 123
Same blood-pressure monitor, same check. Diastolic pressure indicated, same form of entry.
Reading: mmHg 62
